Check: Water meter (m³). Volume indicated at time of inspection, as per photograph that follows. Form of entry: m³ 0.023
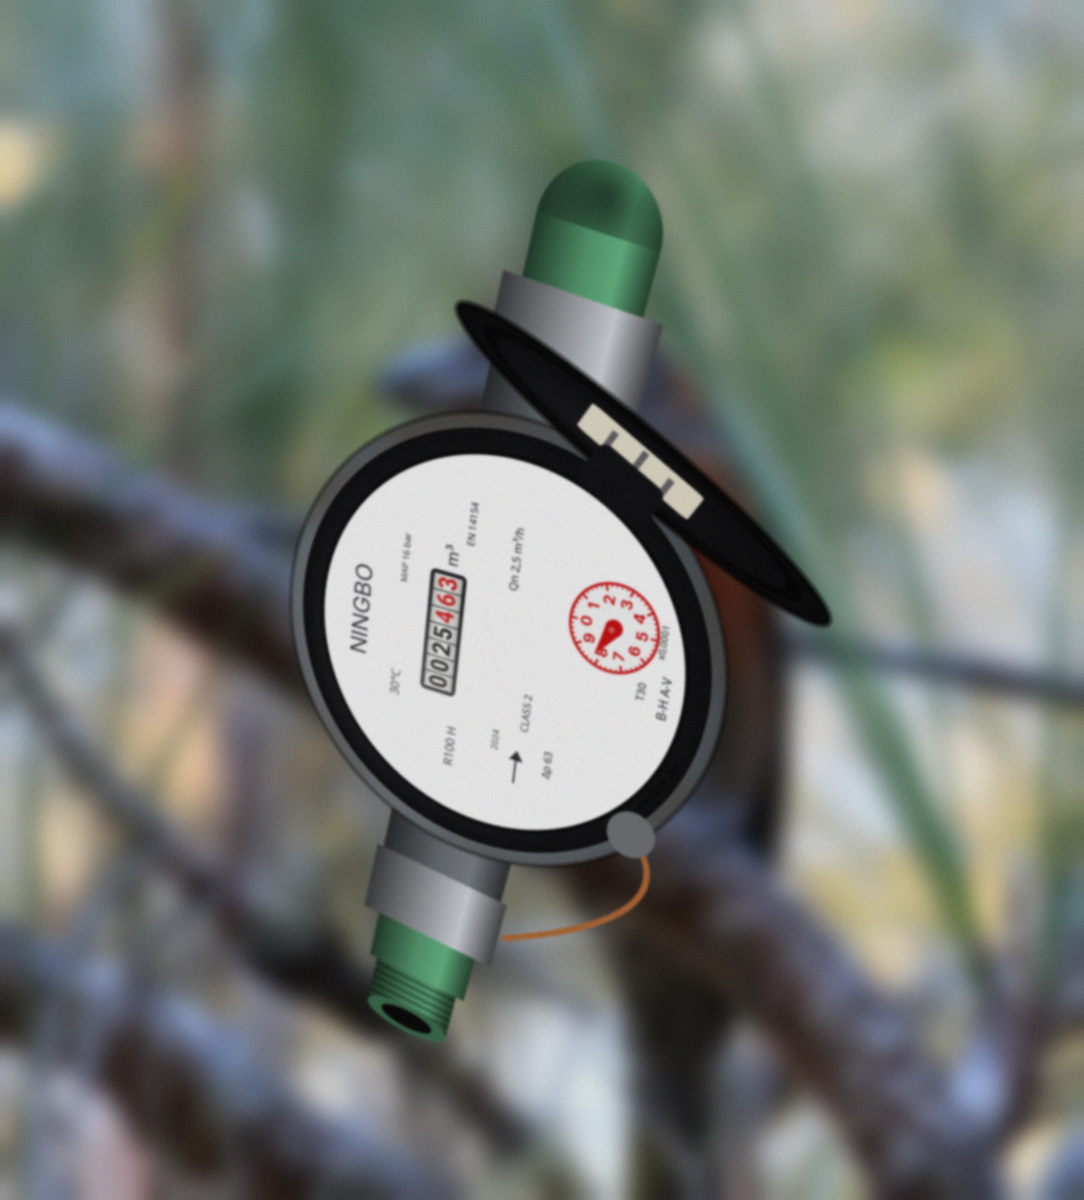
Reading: m³ 25.4638
